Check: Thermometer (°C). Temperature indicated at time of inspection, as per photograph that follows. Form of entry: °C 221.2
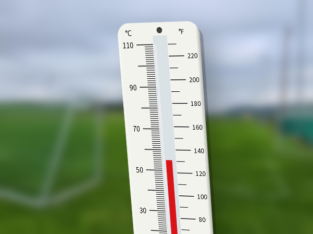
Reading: °C 55
